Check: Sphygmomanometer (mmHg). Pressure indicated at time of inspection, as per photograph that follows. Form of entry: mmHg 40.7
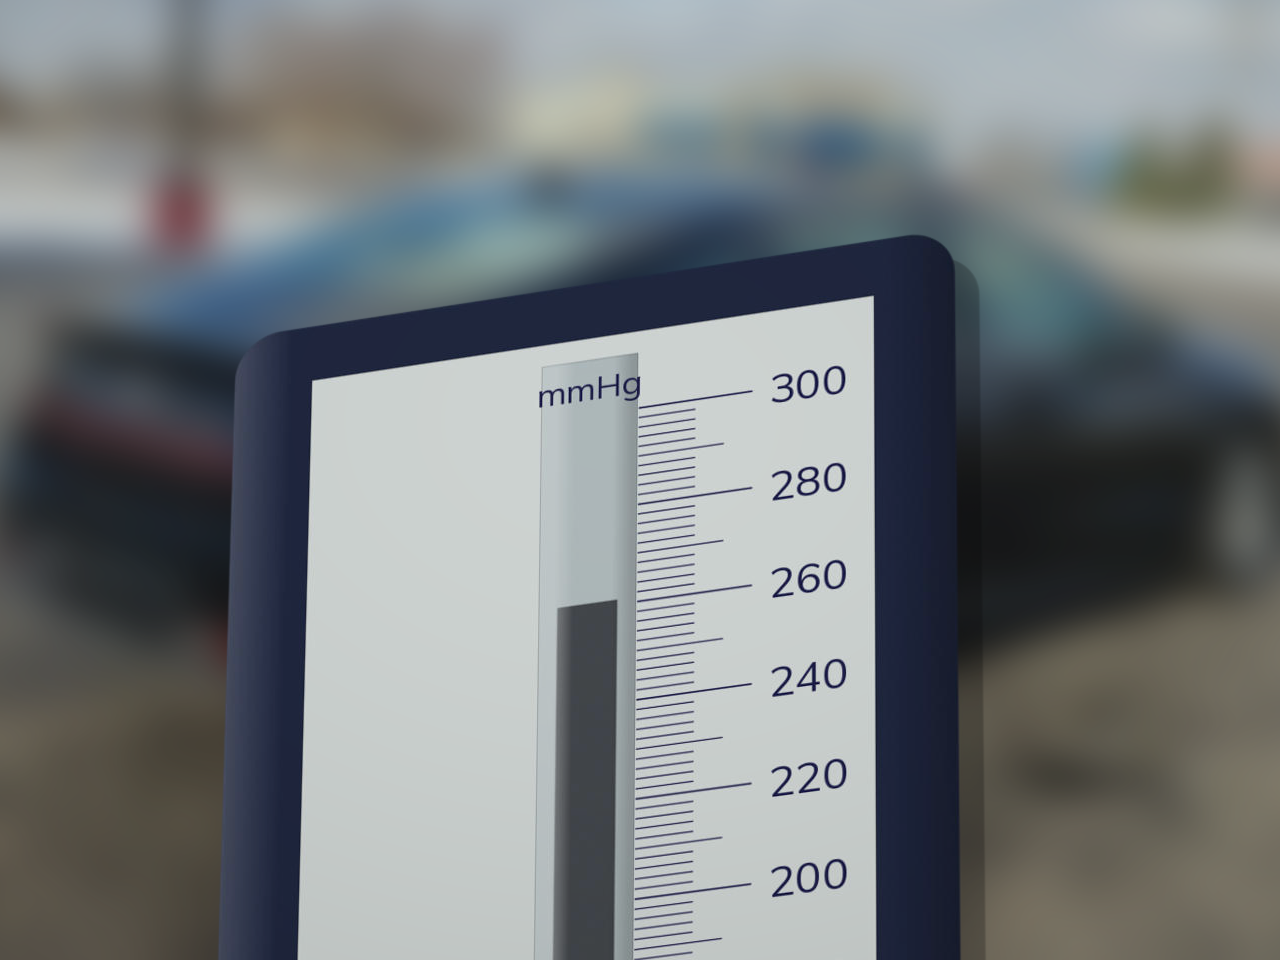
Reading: mmHg 261
